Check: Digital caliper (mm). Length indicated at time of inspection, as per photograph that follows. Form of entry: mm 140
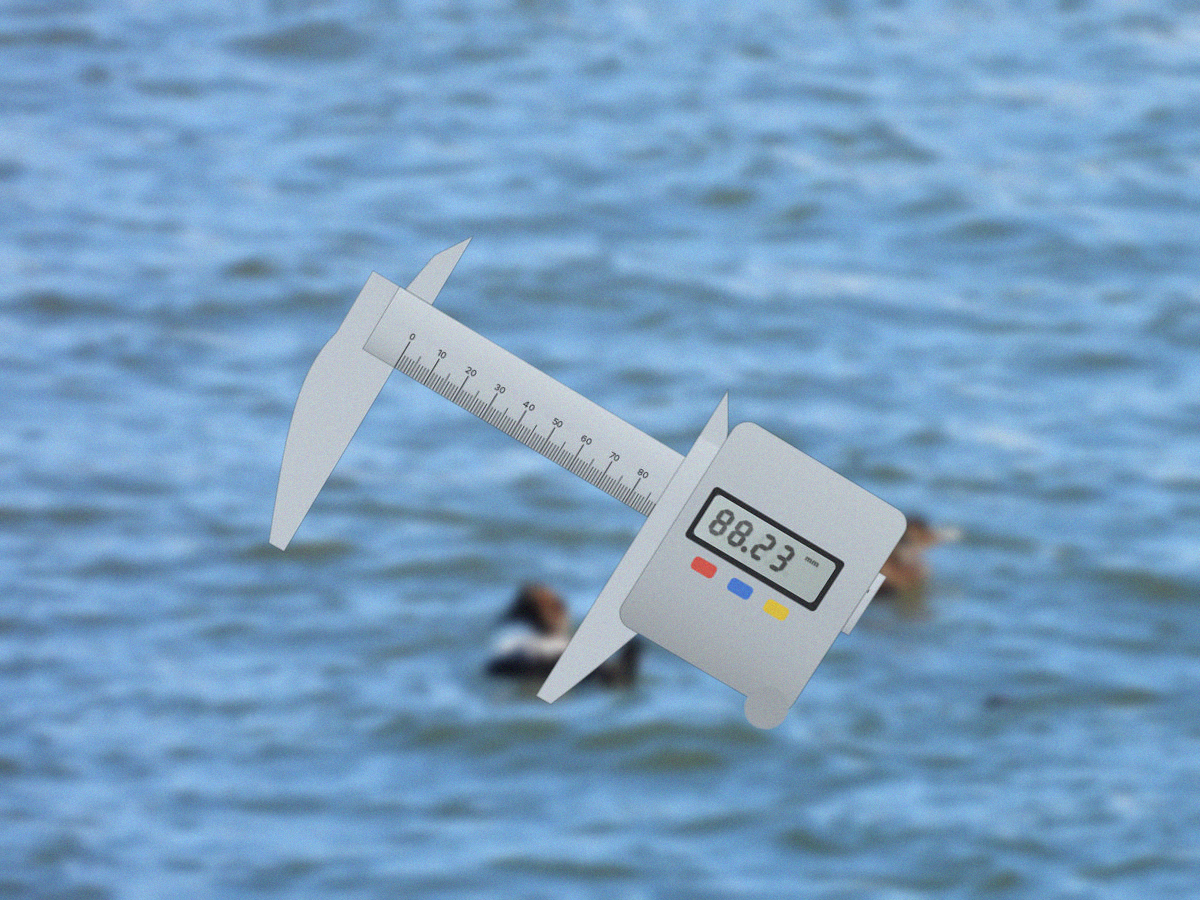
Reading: mm 88.23
